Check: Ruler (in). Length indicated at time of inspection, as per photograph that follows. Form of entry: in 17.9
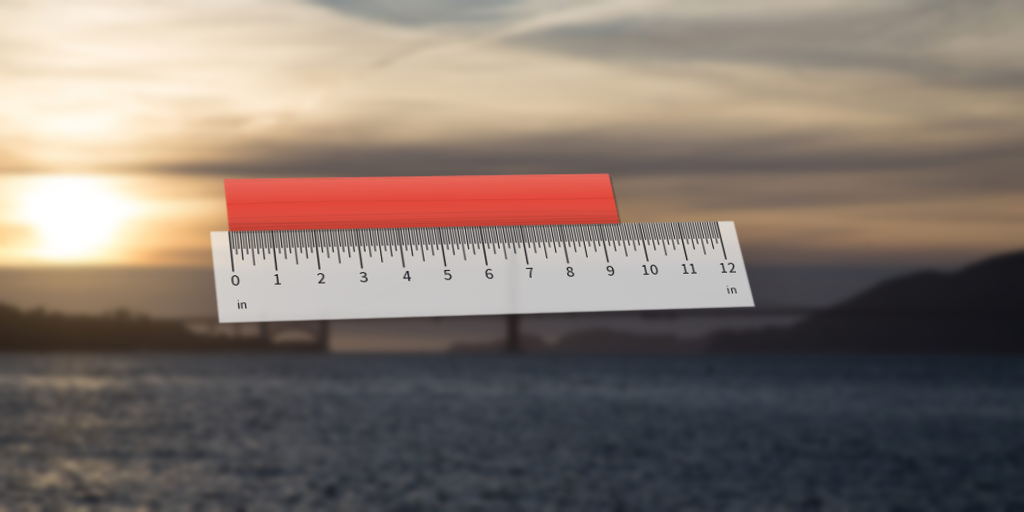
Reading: in 9.5
